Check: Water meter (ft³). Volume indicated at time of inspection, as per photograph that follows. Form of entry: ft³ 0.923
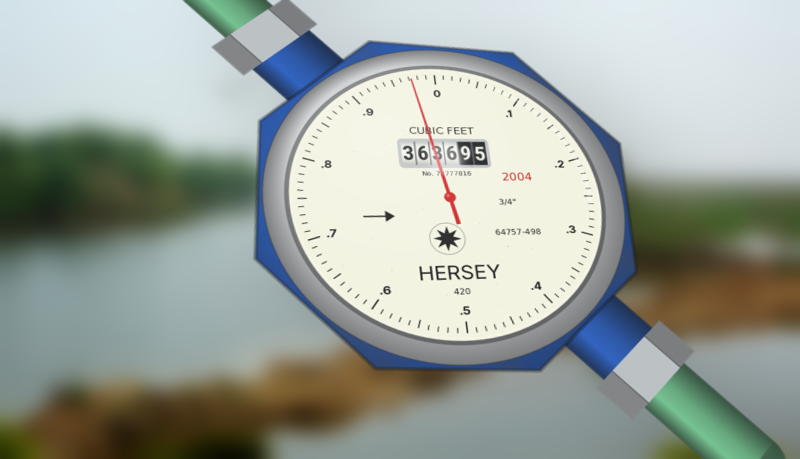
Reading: ft³ 363694.97
